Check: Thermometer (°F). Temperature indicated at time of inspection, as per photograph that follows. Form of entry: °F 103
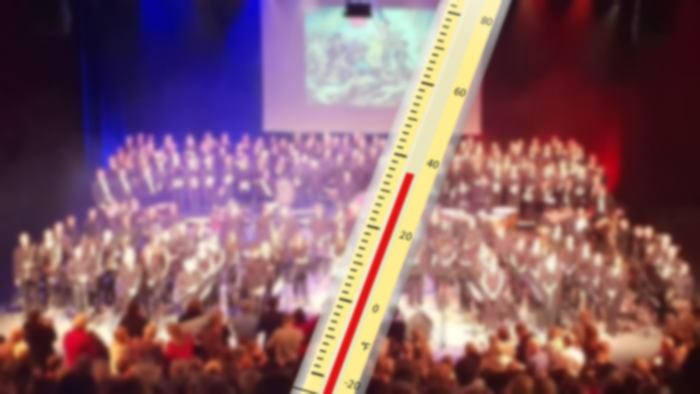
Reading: °F 36
